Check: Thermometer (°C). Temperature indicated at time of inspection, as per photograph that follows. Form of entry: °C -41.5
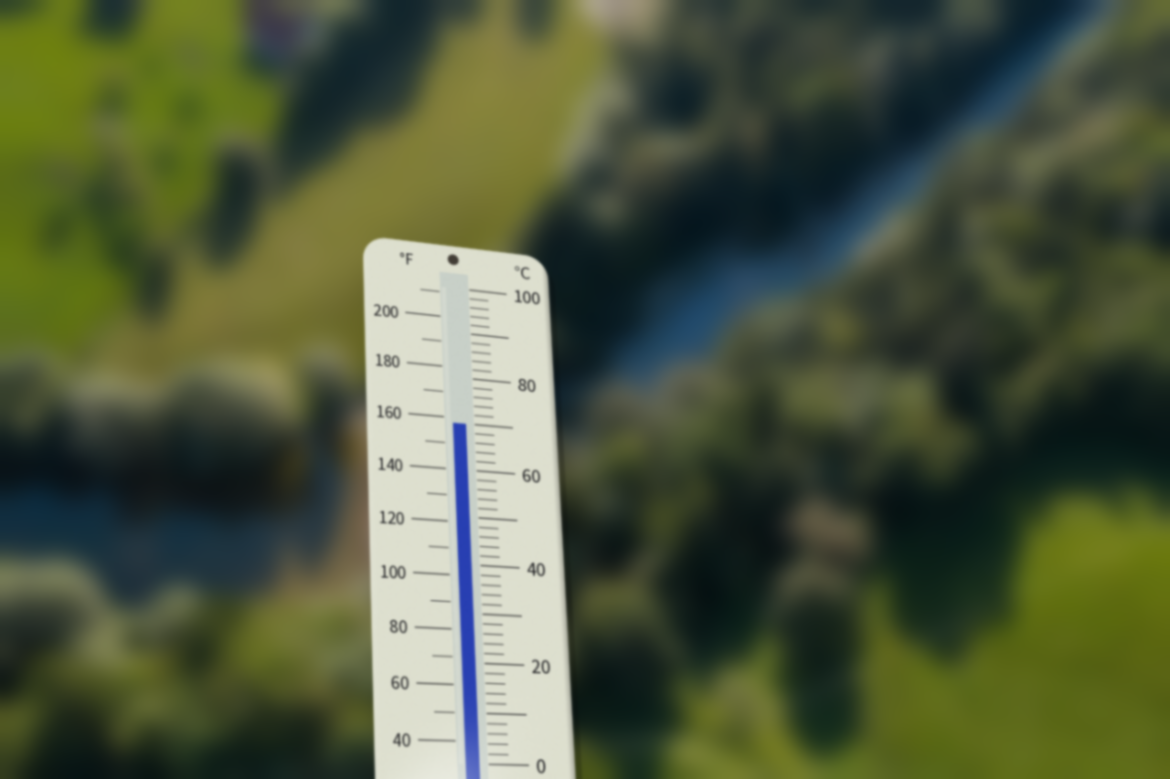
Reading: °C 70
